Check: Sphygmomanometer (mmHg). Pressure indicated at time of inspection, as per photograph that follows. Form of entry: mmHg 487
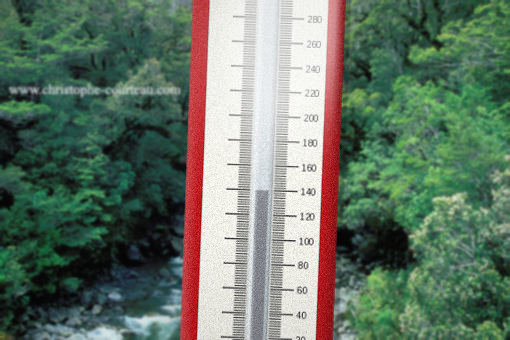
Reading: mmHg 140
